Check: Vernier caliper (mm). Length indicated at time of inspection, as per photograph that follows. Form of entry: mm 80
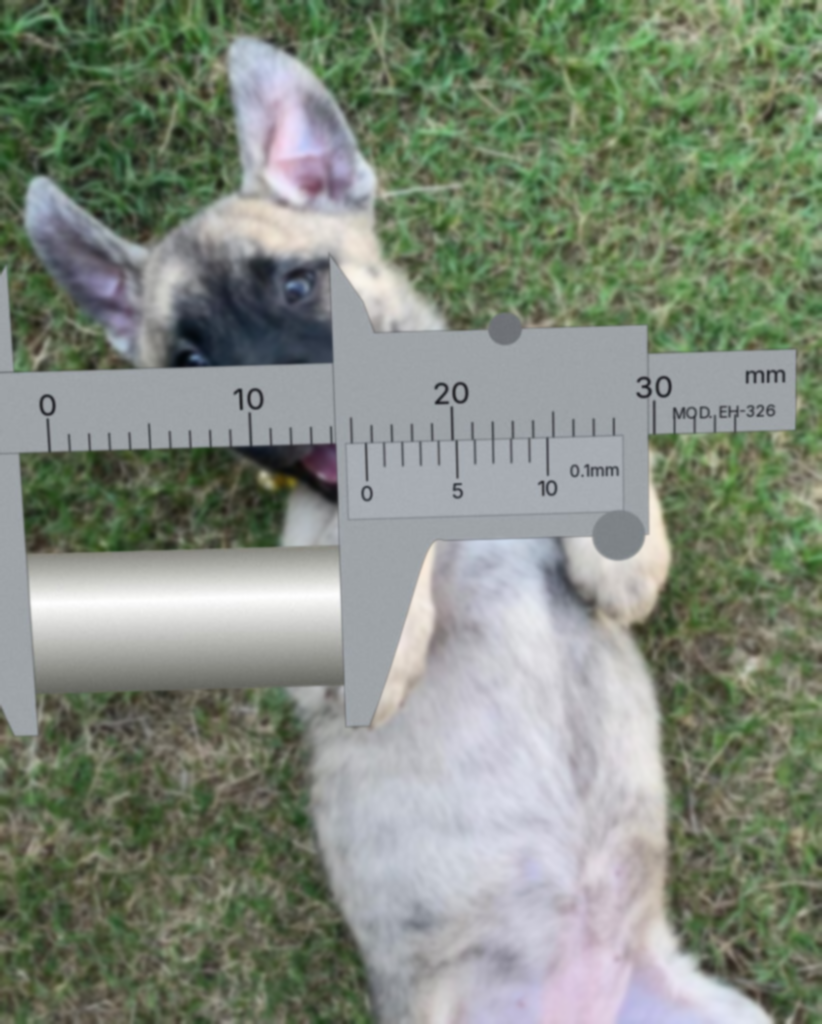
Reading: mm 15.7
